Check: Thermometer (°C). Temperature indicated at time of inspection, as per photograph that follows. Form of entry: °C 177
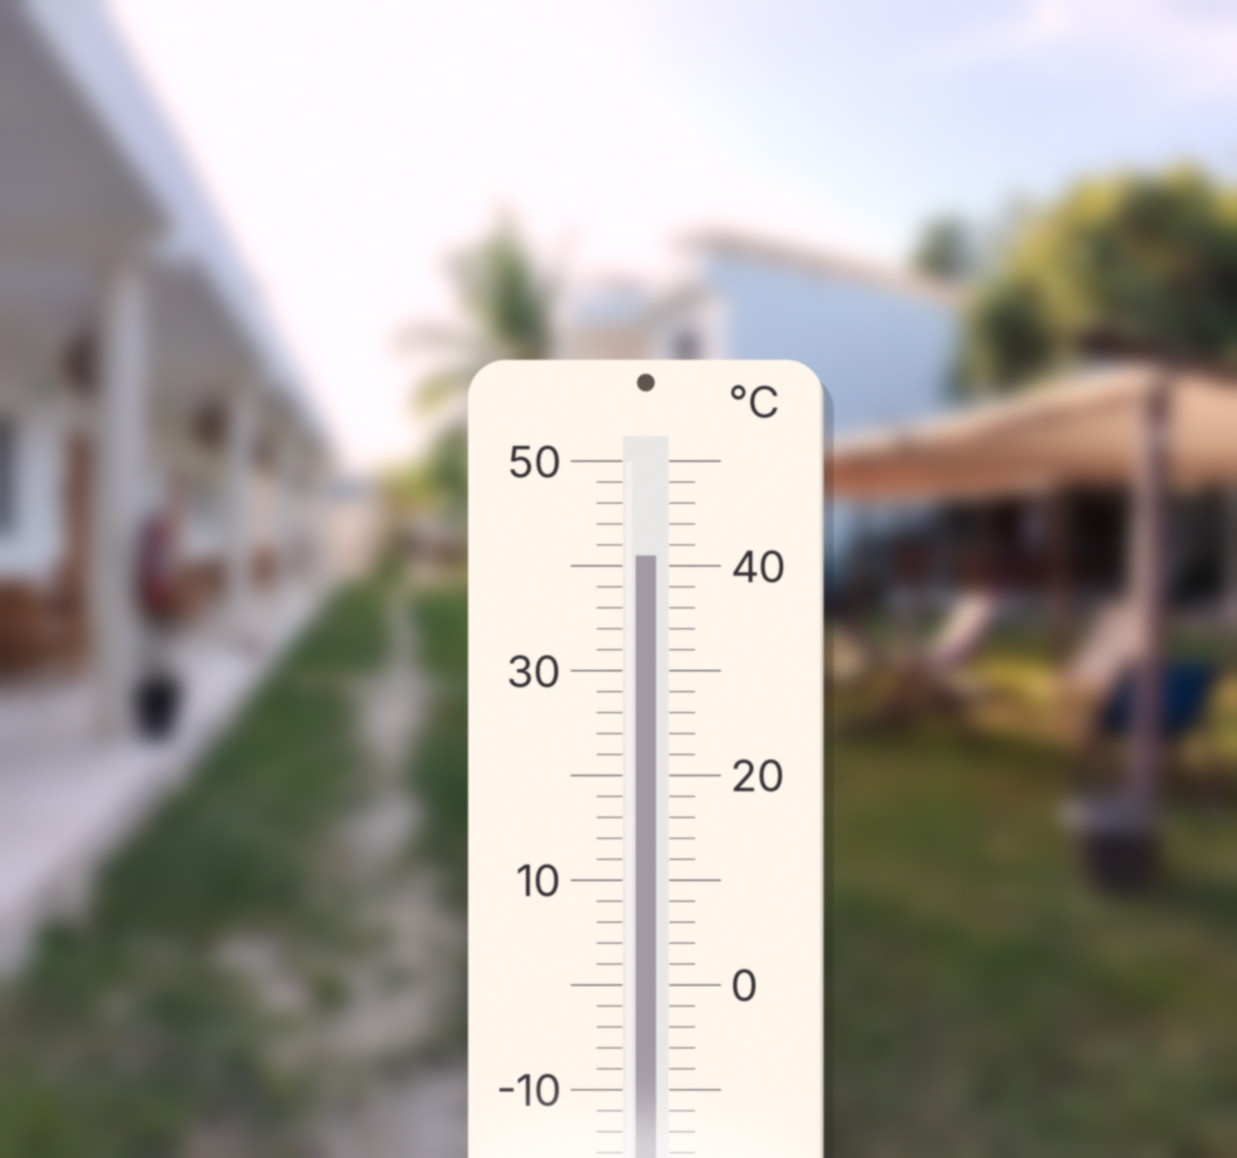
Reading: °C 41
